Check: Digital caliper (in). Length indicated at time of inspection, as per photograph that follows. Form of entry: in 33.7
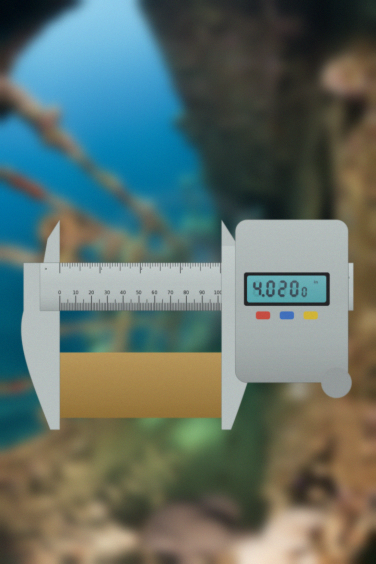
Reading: in 4.0200
